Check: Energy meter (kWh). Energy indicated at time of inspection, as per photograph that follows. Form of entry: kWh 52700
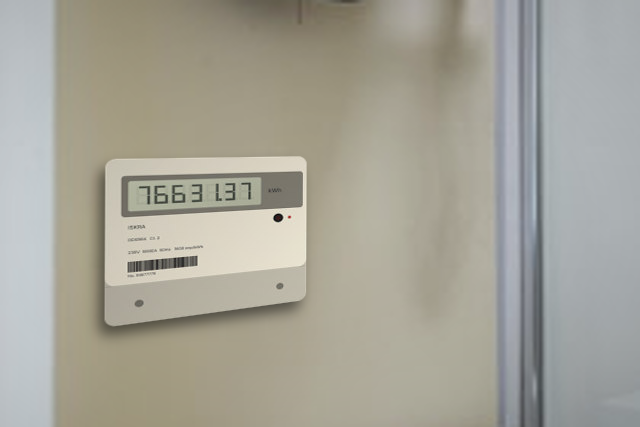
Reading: kWh 76631.37
